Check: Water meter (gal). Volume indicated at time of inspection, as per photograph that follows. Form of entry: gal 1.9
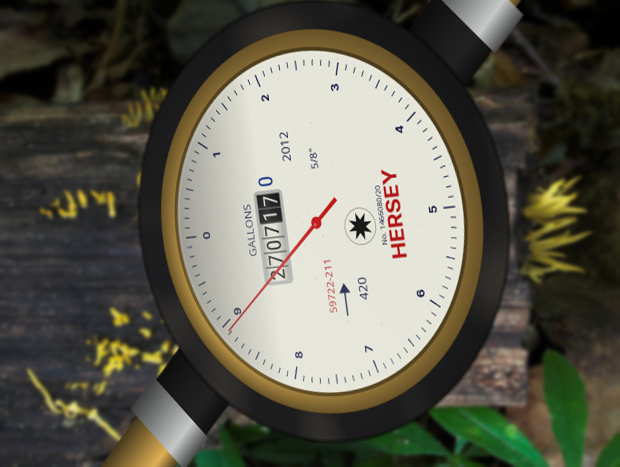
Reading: gal 2707168.9
